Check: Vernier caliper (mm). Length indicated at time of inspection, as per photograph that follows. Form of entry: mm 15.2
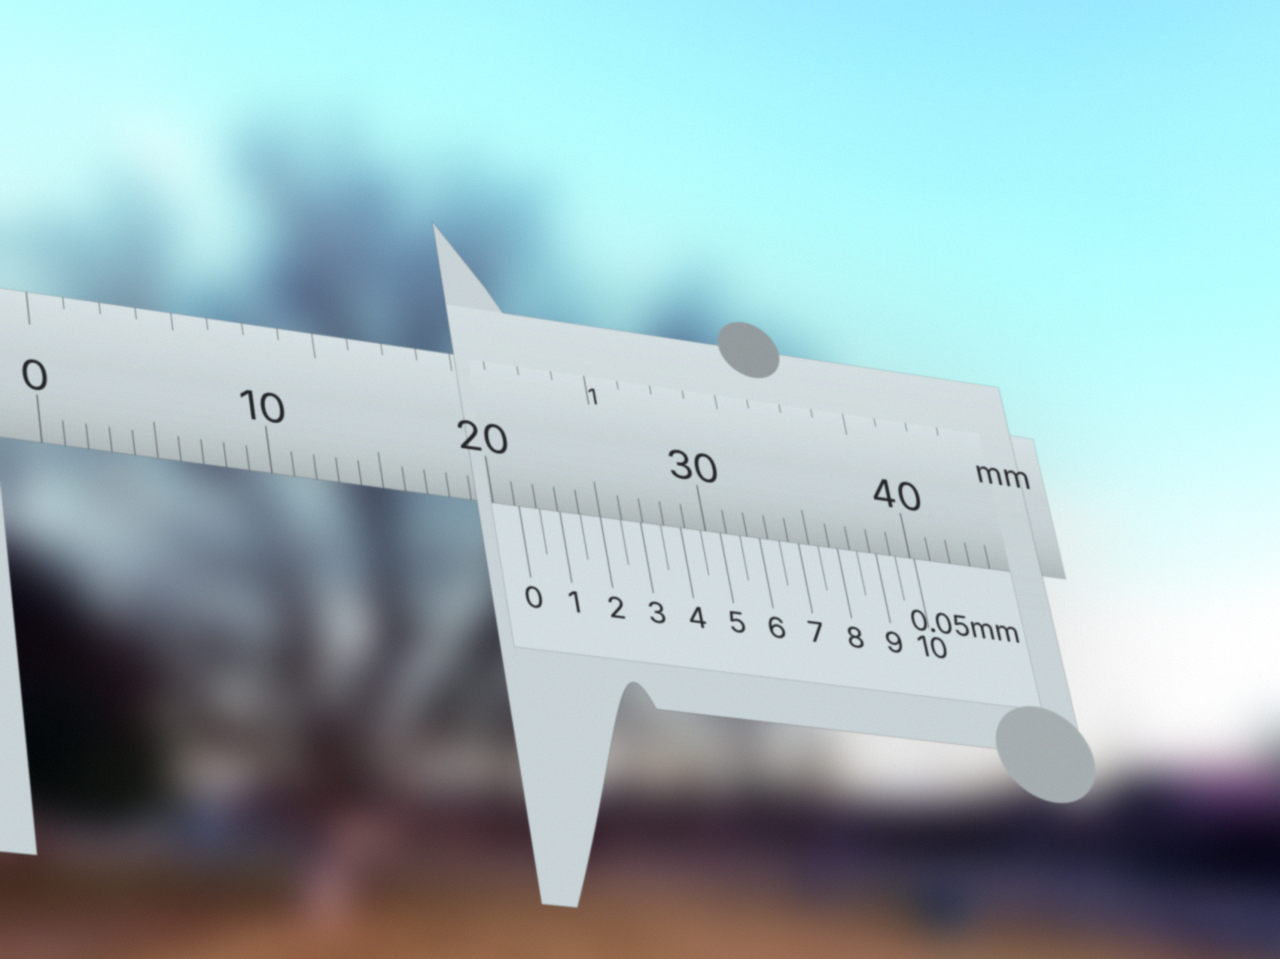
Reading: mm 21.2
